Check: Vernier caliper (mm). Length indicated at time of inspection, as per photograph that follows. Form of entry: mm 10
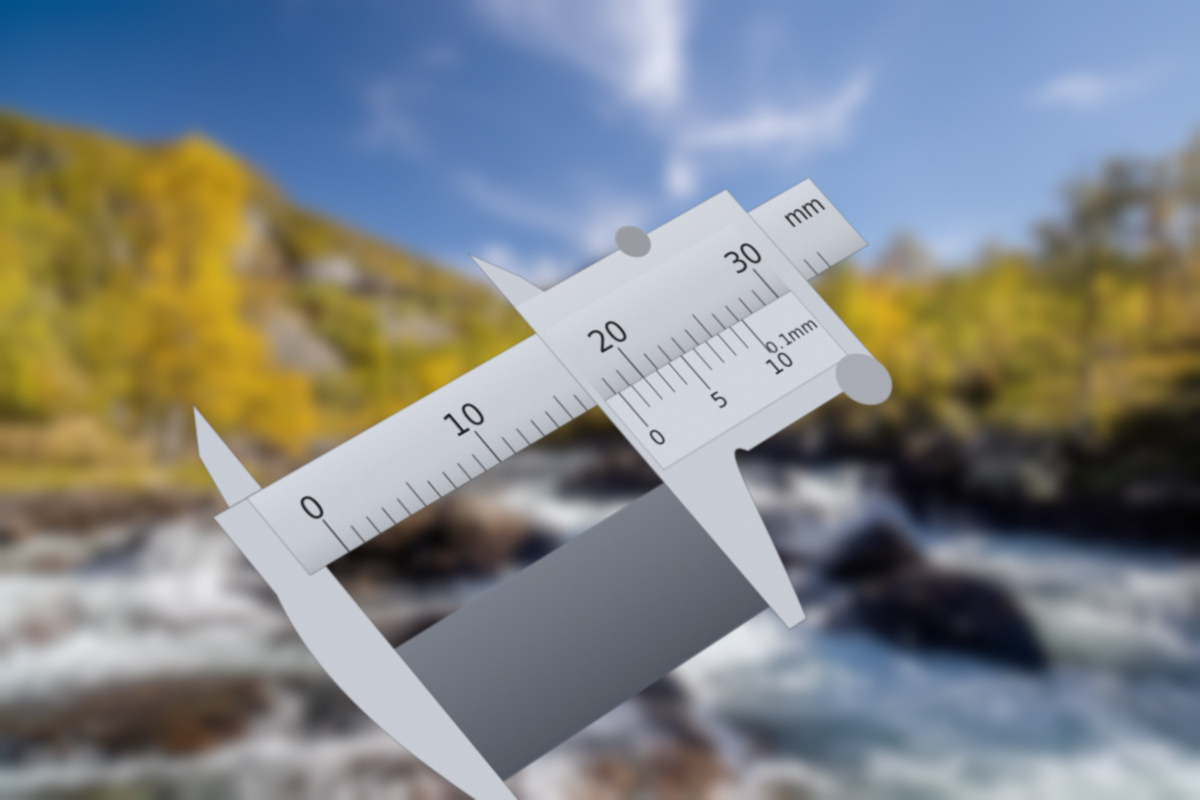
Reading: mm 18.2
